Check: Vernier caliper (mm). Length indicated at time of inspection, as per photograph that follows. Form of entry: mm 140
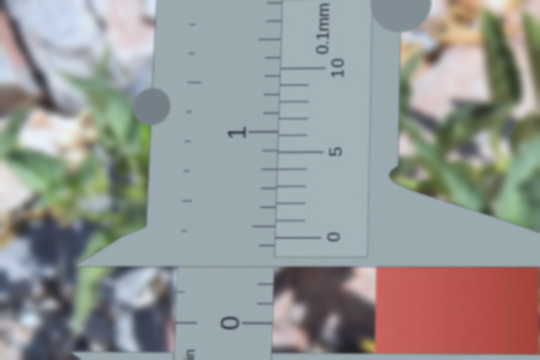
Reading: mm 4.4
